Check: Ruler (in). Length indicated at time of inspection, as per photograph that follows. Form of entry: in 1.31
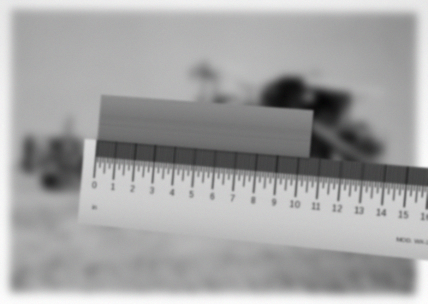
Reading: in 10.5
